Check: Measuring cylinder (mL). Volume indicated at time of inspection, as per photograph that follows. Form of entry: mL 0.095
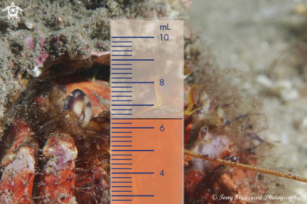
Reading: mL 6.4
